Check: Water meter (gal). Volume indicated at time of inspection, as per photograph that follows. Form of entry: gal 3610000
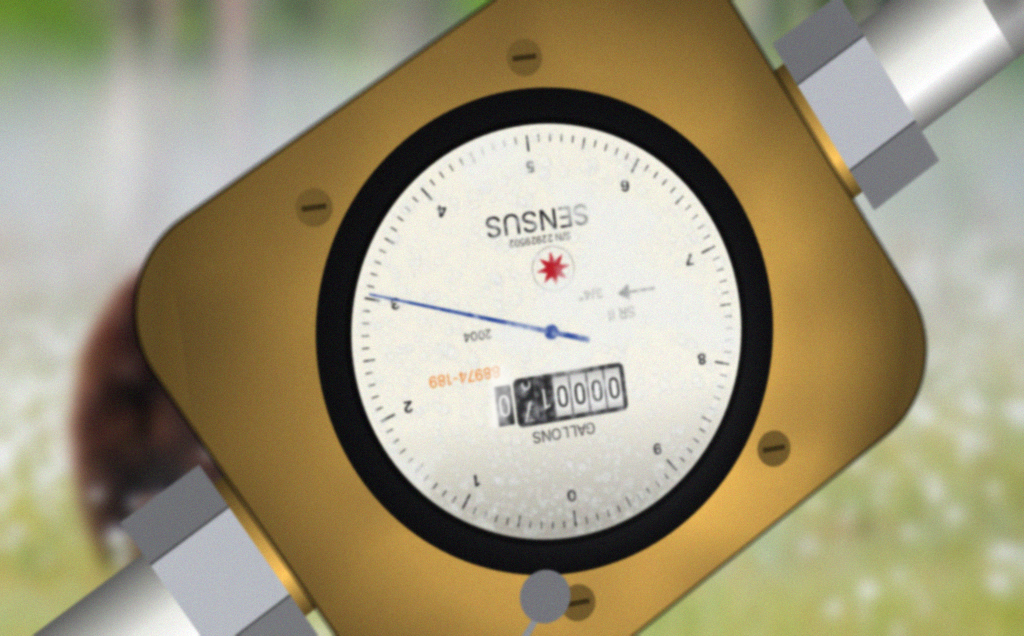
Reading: gal 173.0
